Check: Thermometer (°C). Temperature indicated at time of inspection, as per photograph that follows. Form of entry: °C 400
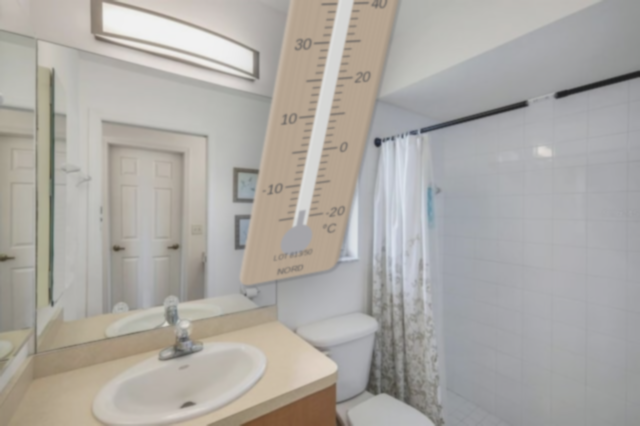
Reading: °C -18
